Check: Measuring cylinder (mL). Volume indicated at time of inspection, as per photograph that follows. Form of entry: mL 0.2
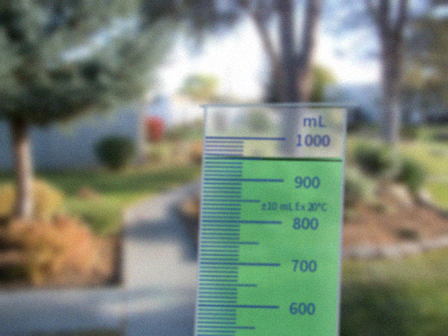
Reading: mL 950
